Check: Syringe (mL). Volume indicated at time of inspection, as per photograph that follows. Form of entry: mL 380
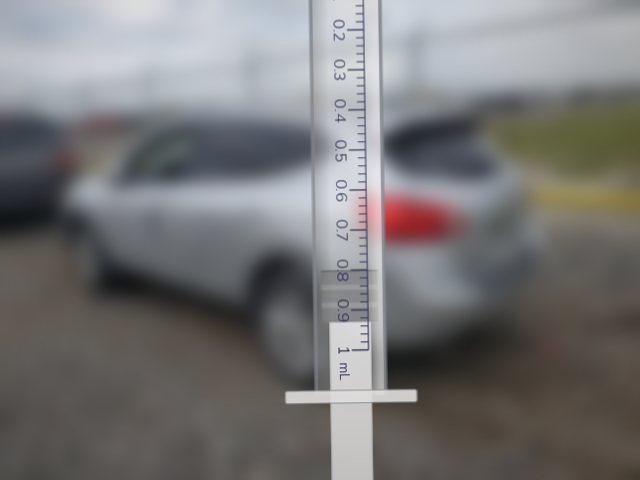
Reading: mL 0.8
